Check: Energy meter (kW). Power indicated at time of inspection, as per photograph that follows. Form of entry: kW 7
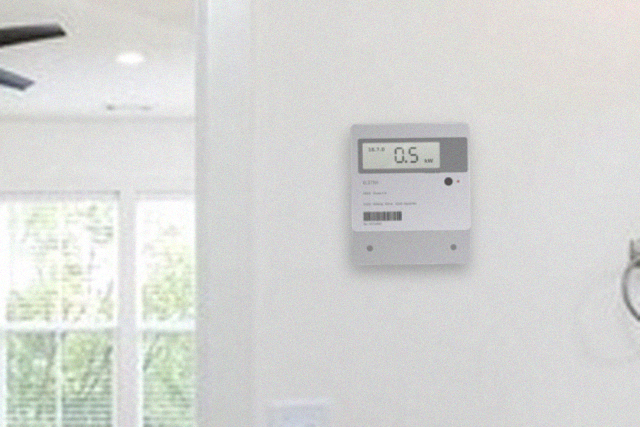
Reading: kW 0.5
